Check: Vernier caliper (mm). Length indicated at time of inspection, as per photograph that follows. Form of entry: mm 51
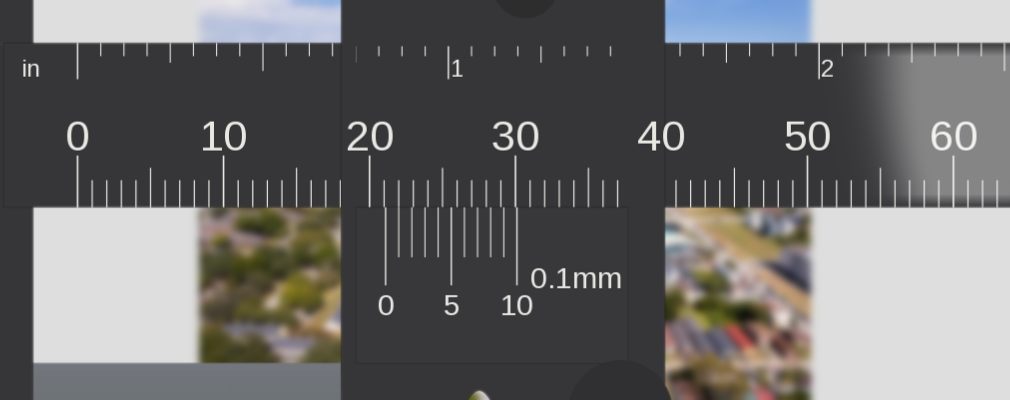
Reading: mm 21.1
